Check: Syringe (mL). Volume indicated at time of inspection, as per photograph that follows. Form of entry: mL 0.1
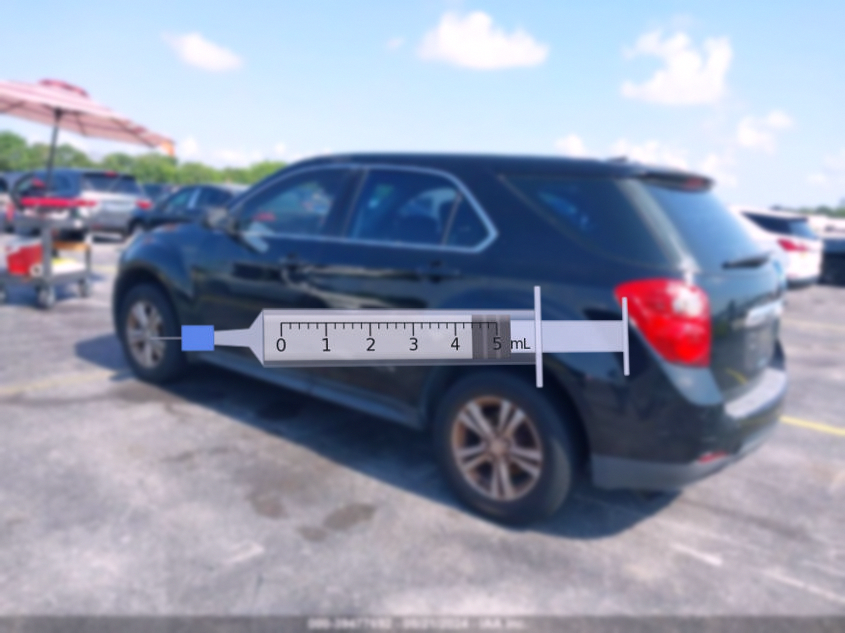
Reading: mL 4.4
